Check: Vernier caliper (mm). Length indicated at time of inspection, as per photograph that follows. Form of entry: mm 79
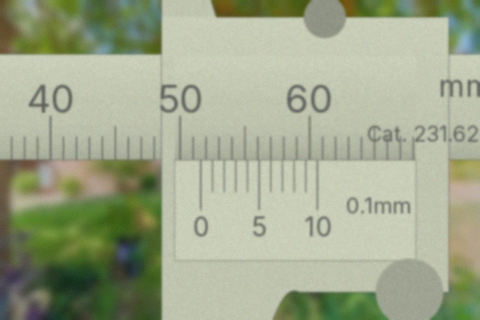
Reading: mm 51.6
